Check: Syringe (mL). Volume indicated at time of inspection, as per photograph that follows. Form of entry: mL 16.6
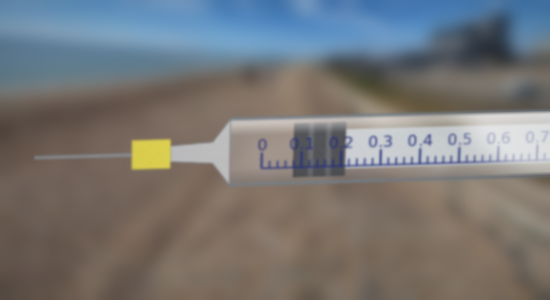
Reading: mL 0.08
